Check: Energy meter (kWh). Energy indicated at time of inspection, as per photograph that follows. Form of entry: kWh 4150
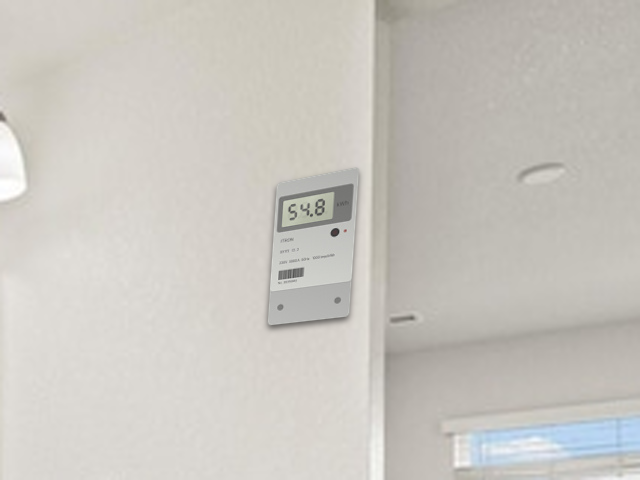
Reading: kWh 54.8
